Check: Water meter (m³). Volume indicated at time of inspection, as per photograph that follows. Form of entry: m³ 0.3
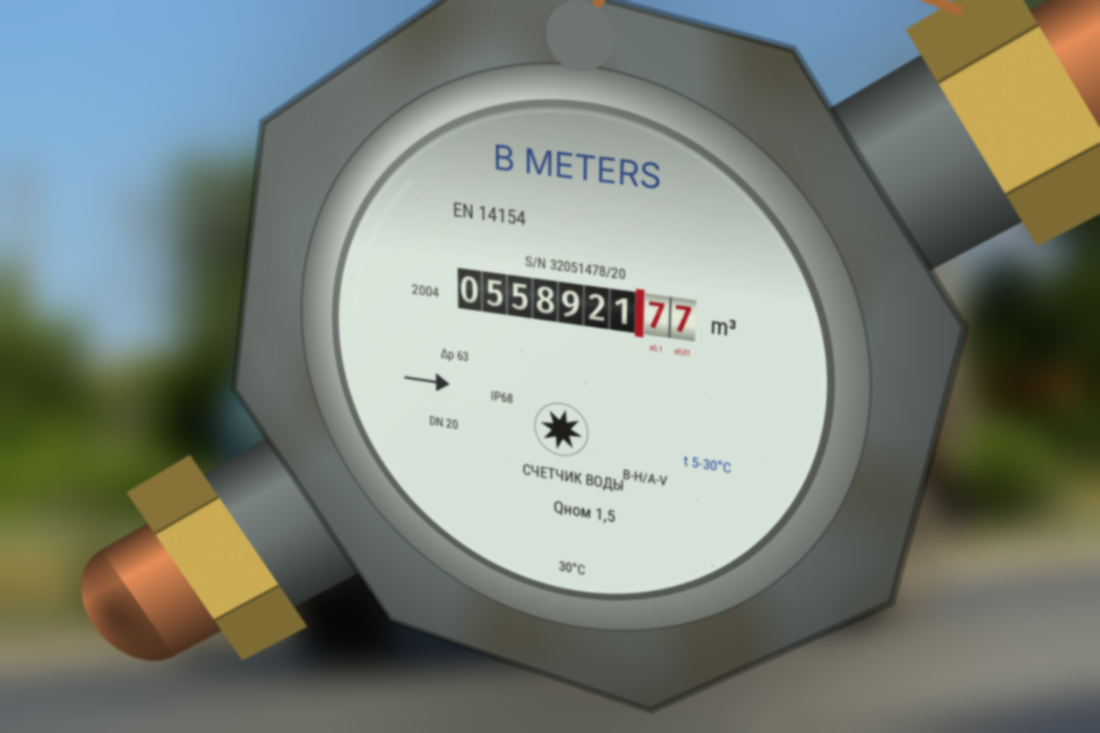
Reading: m³ 558921.77
